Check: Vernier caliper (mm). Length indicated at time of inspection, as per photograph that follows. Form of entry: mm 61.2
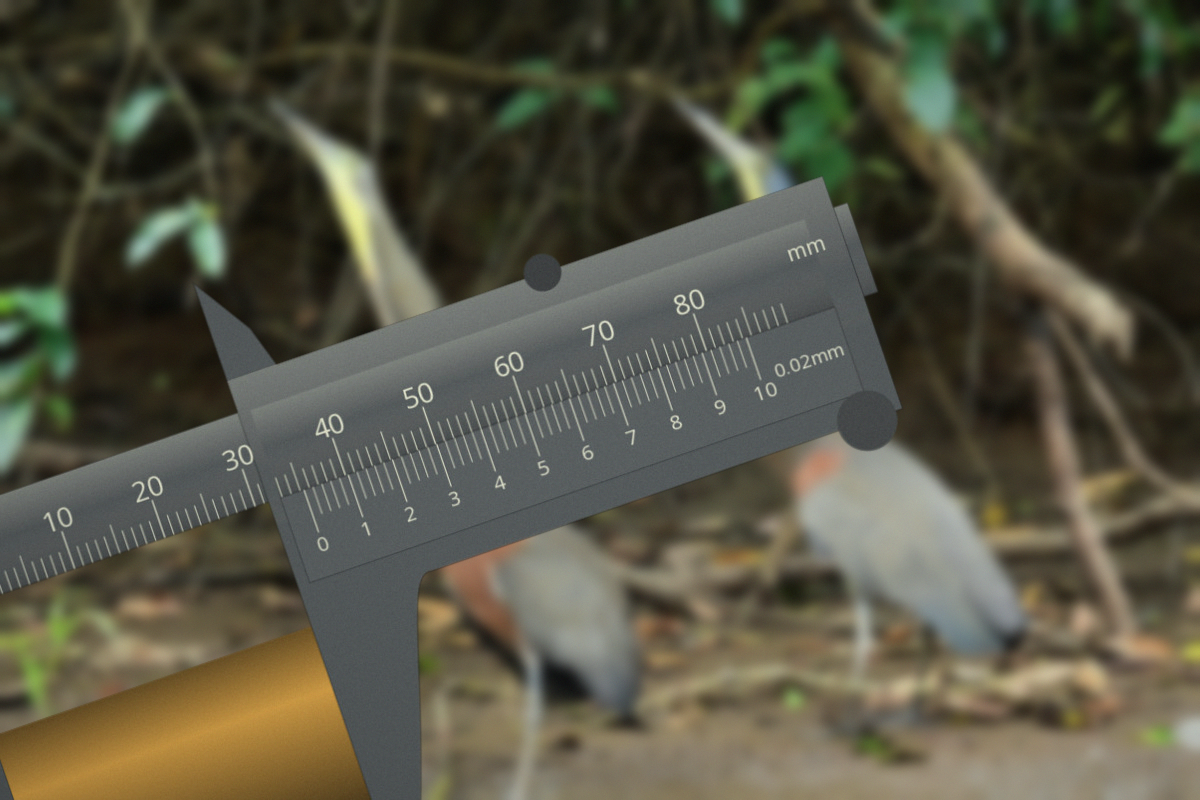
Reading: mm 35.4
